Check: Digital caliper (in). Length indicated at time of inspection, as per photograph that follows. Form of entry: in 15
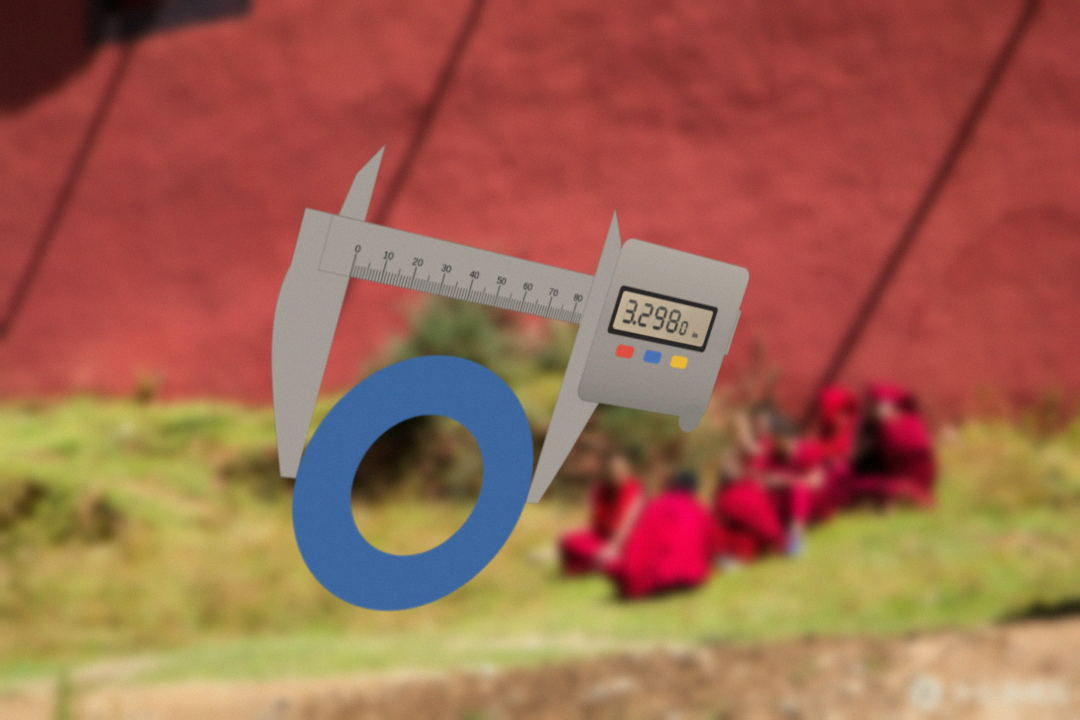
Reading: in 3.2980
